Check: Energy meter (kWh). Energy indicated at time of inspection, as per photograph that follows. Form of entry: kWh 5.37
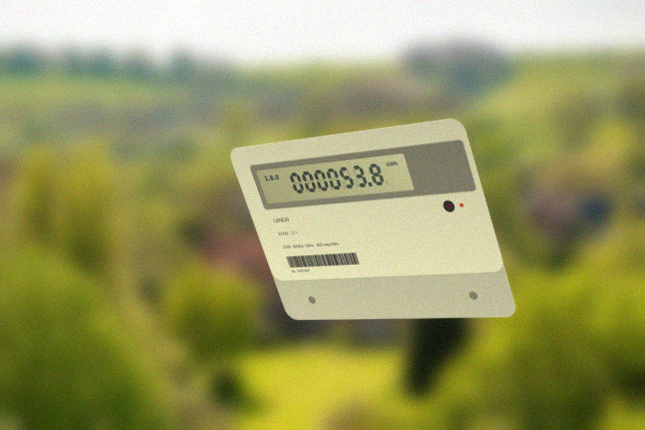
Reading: kWh 53.8
